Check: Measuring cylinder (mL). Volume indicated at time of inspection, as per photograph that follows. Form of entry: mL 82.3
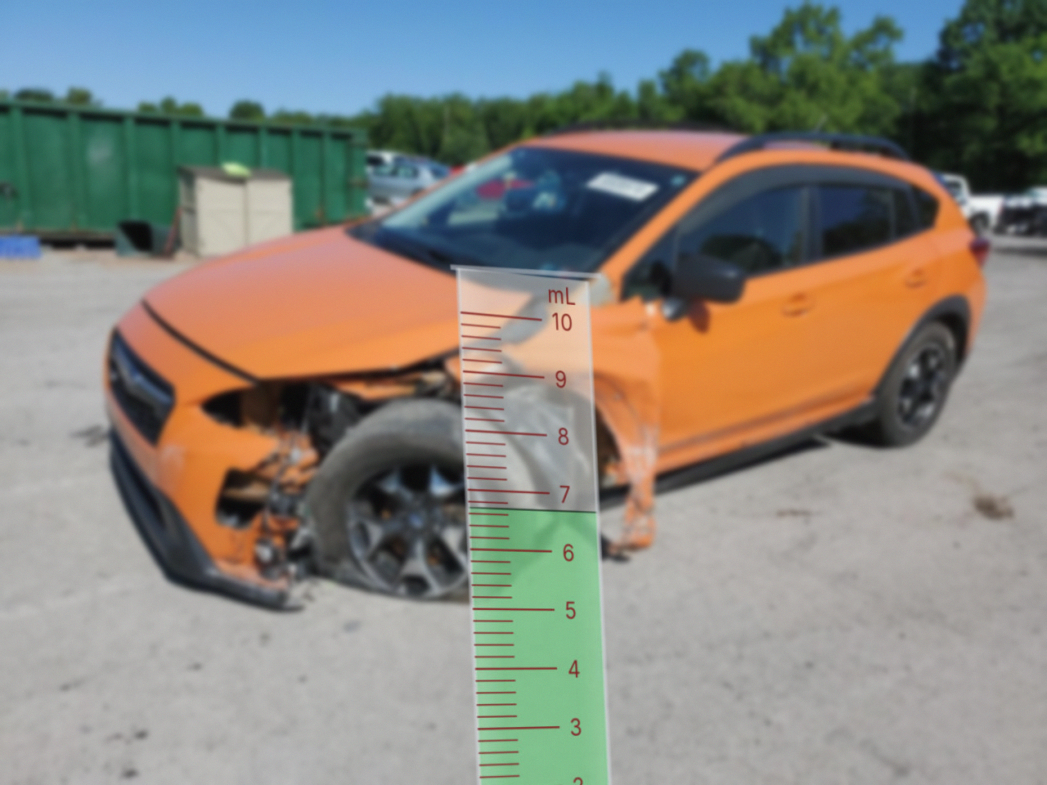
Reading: mL 6.7
